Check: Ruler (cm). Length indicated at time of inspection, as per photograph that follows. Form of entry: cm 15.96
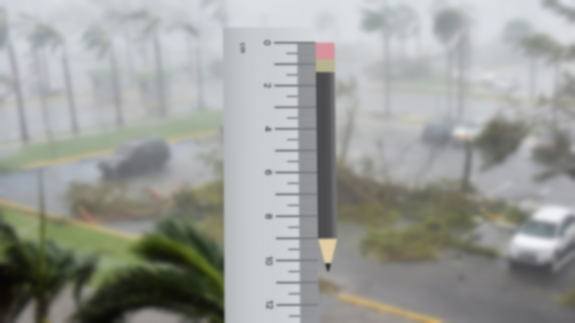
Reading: cm 10.5
